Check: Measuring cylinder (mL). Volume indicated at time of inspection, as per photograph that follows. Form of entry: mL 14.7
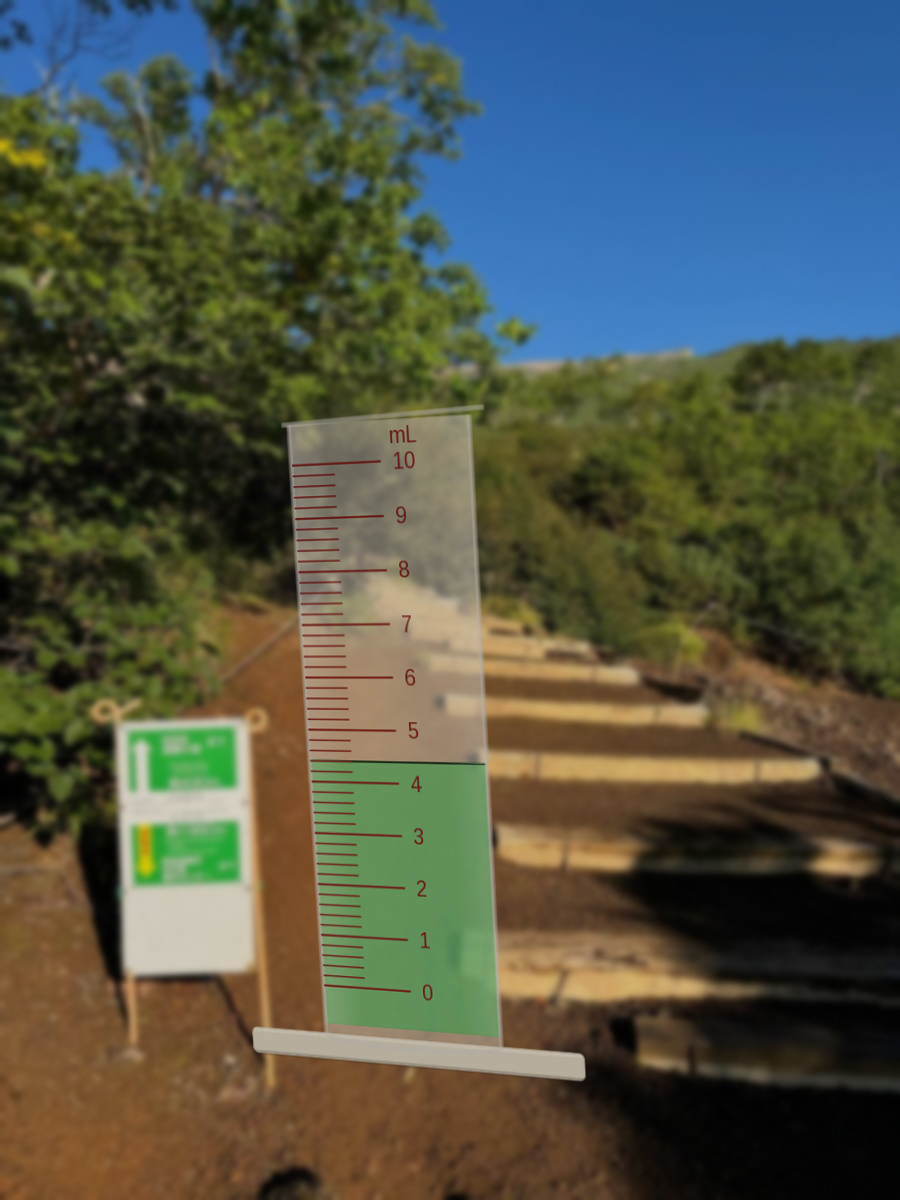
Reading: mL 4.4
